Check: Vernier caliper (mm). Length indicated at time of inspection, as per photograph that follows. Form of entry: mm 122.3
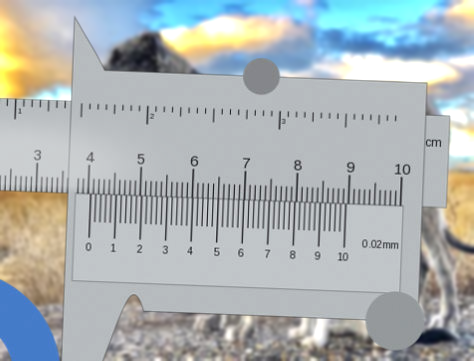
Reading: mm 40.5
